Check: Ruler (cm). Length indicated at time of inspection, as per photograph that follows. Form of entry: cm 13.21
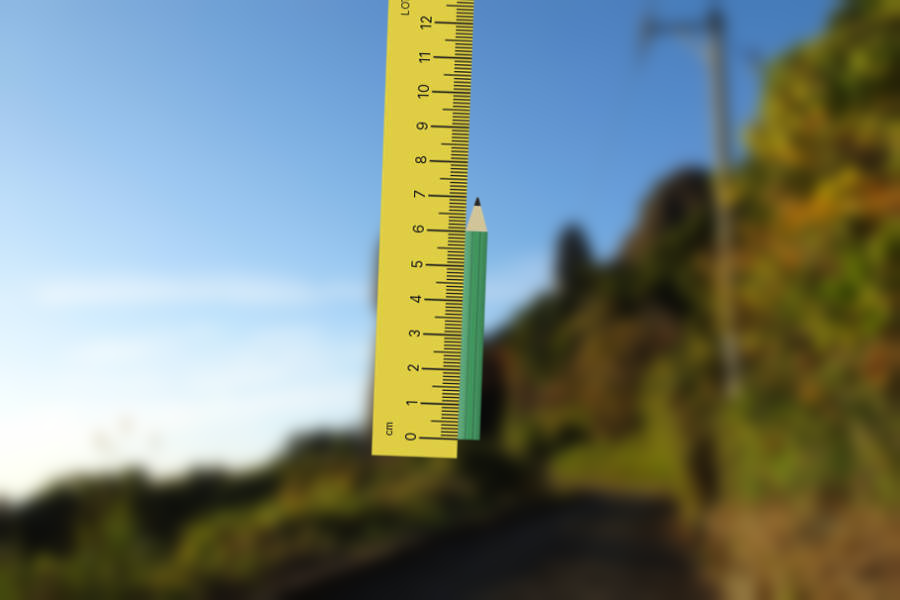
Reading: cm 7
